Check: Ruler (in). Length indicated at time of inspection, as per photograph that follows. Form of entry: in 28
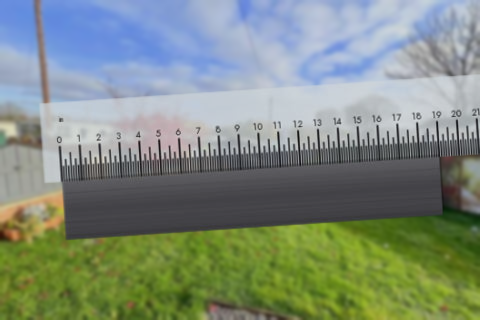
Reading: in 19
